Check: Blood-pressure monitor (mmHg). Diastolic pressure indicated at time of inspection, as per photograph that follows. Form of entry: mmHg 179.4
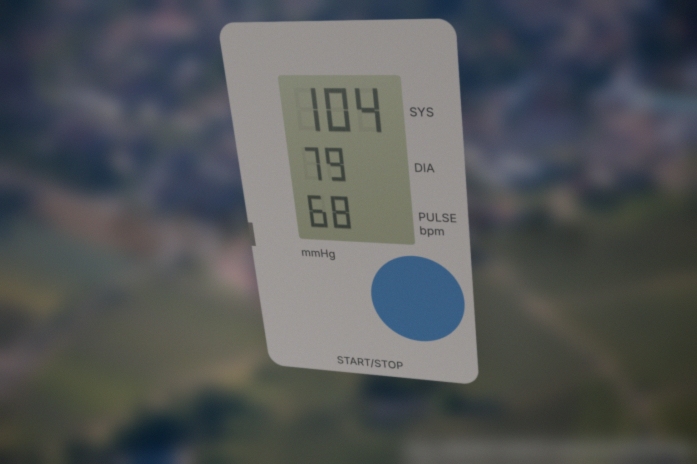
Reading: mmHg 79
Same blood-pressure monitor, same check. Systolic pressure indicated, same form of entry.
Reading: mmHg 104
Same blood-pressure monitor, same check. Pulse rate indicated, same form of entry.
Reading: bpm 68
